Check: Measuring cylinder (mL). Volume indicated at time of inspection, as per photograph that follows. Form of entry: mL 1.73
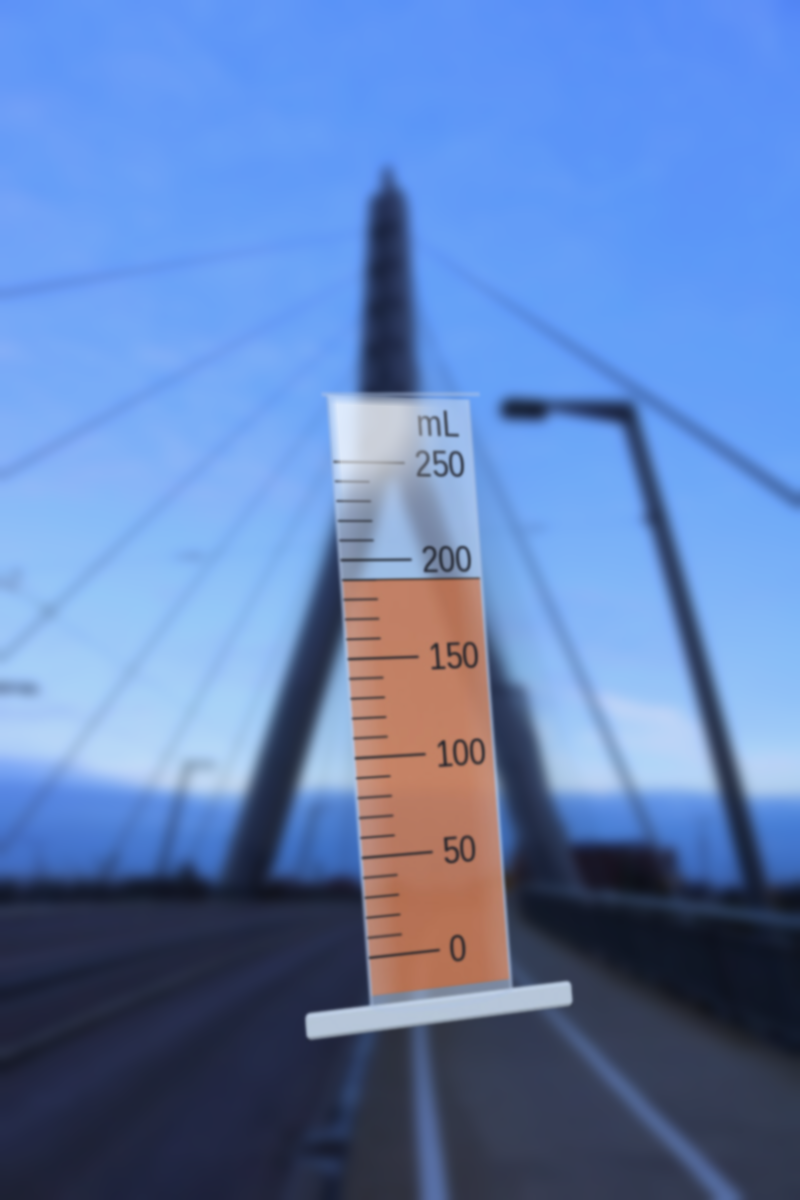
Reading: mL 190
